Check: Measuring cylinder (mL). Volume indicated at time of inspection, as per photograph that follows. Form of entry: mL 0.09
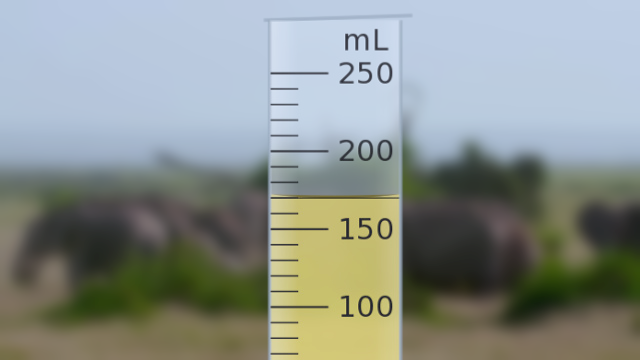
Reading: mL 170
